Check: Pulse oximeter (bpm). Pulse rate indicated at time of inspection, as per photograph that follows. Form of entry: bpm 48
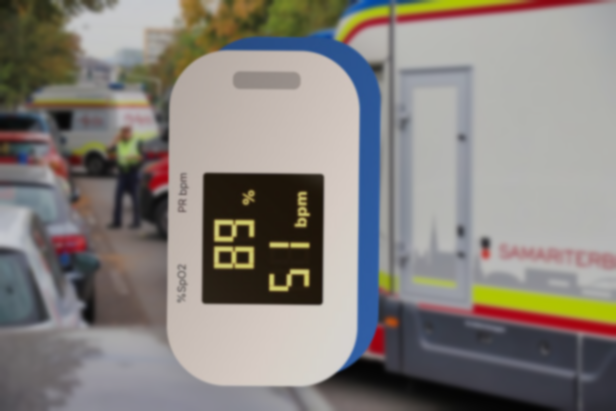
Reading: bpm 51
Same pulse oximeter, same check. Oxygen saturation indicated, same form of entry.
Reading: % 89
